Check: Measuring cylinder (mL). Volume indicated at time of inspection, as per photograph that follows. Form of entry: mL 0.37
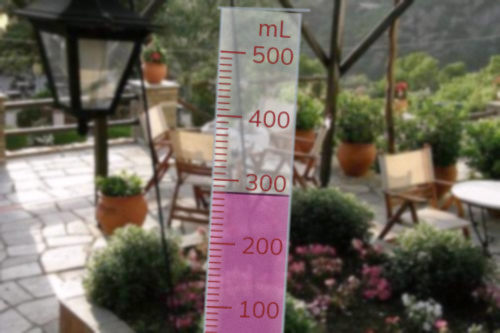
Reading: mL 280
